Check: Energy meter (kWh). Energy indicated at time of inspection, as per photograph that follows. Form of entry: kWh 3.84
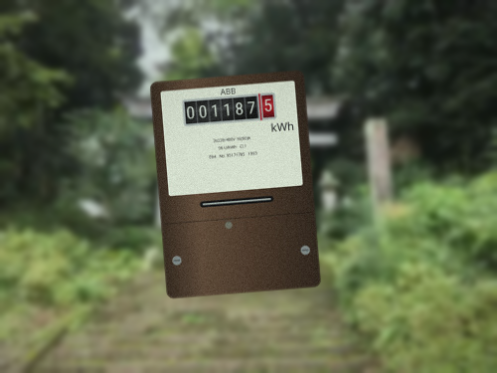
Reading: kWh 1187.5
